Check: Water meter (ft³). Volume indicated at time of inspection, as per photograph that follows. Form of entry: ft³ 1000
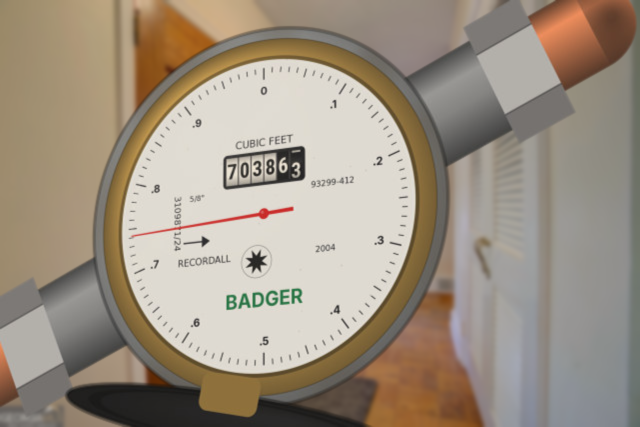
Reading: ft³ 703862.74
